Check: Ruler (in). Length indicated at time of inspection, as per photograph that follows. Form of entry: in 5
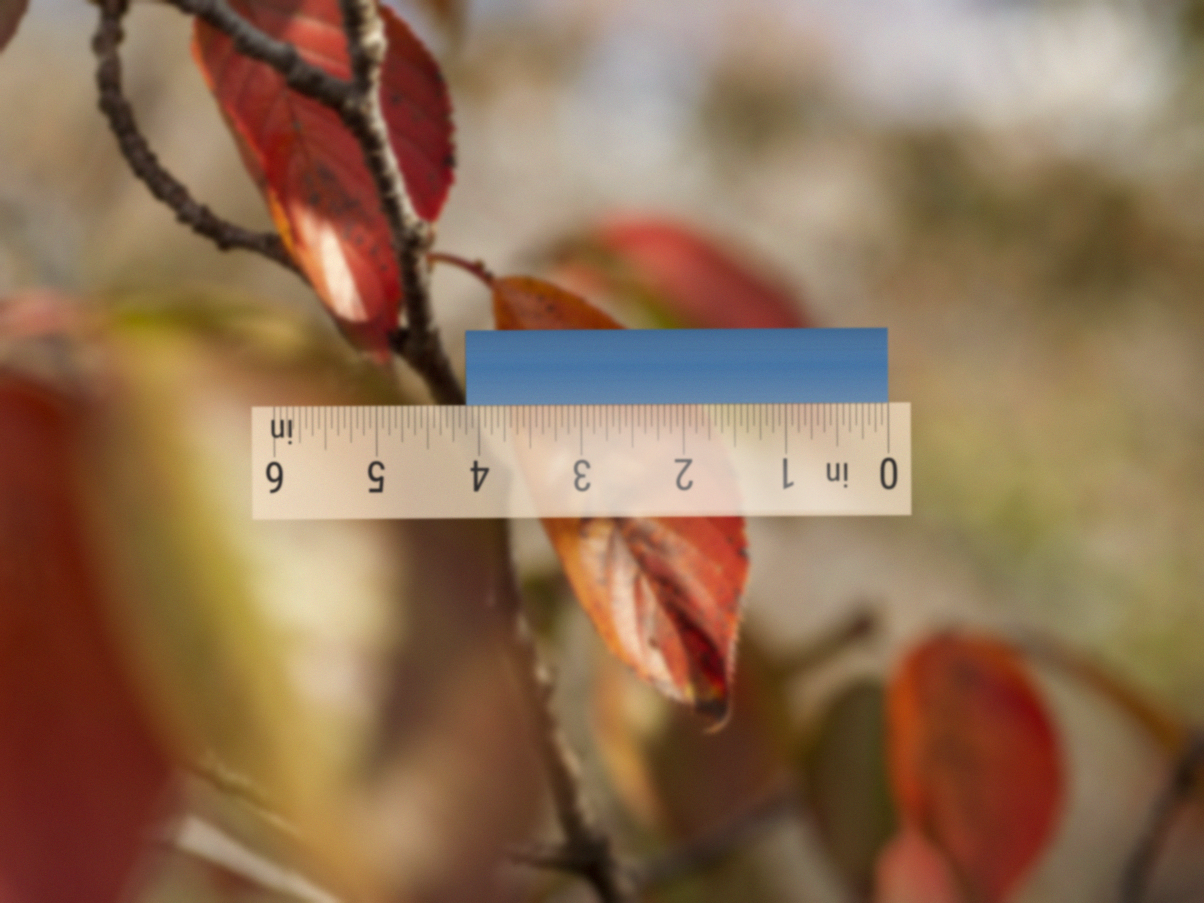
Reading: in 4.125
